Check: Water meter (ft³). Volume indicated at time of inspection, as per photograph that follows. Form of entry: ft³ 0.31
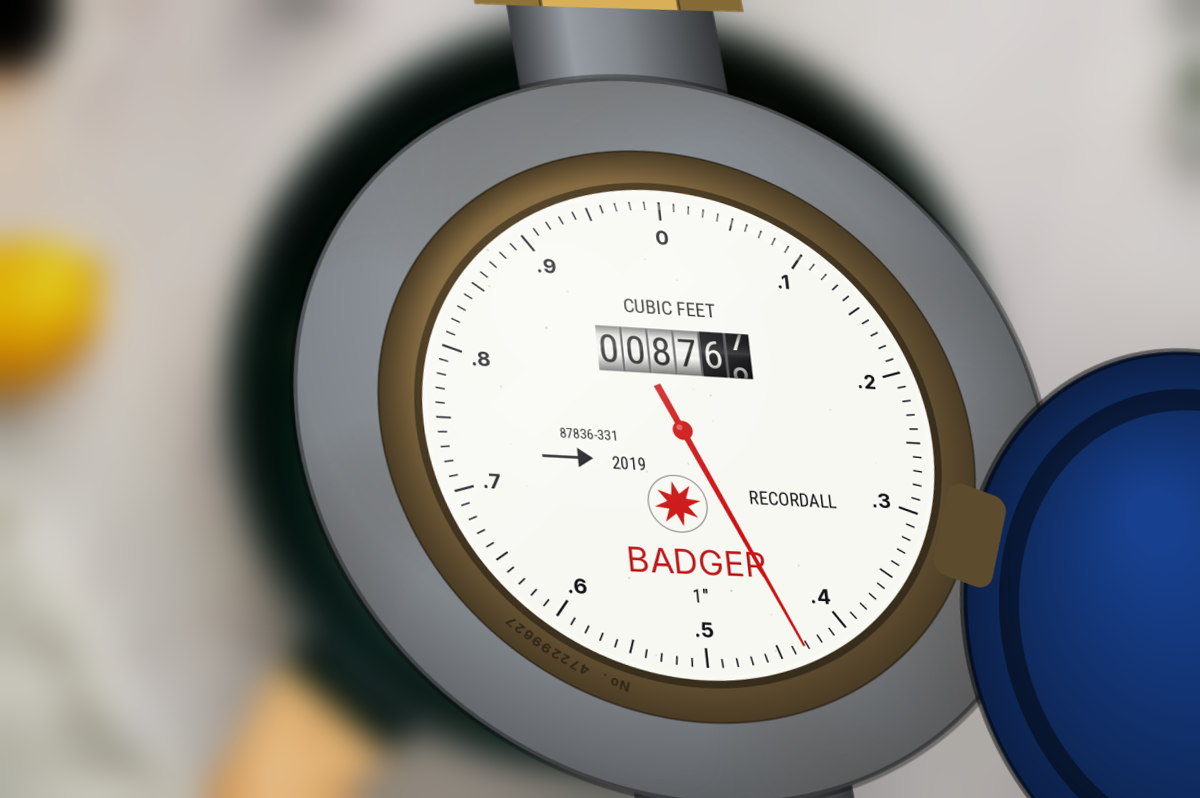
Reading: ft³ 8767.43
